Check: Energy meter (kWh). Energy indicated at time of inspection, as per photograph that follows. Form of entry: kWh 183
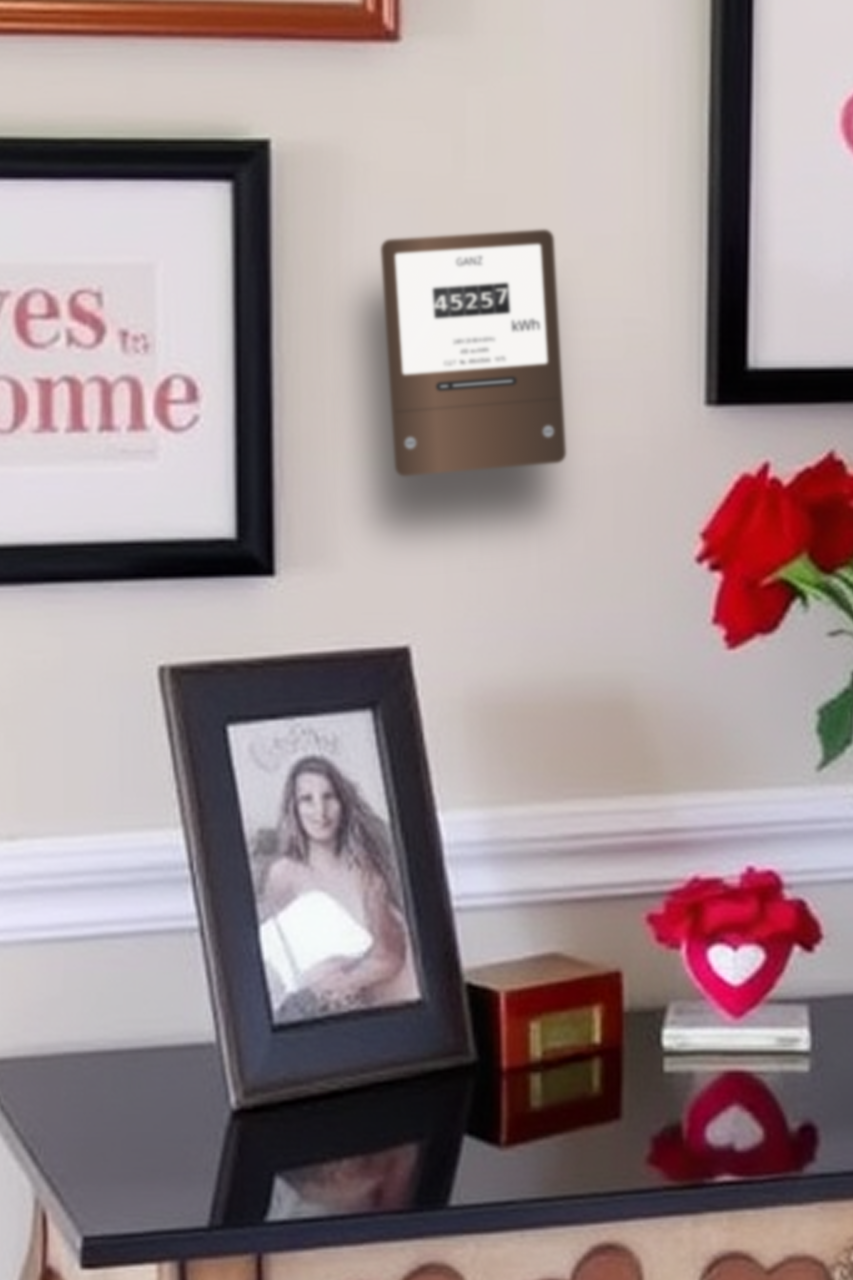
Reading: kWh 45257
